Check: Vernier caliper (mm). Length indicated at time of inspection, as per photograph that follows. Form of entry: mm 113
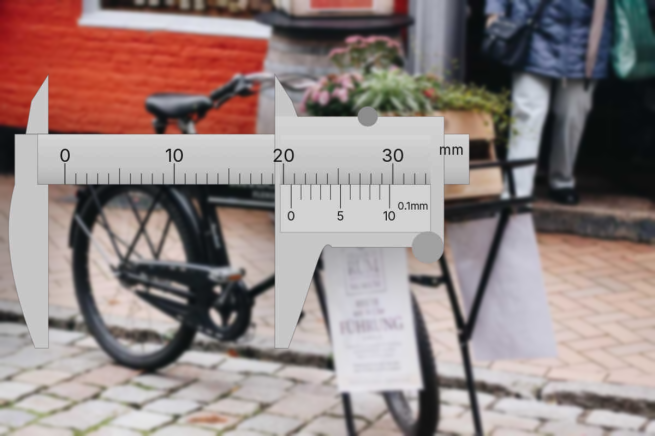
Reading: mm 20.7
